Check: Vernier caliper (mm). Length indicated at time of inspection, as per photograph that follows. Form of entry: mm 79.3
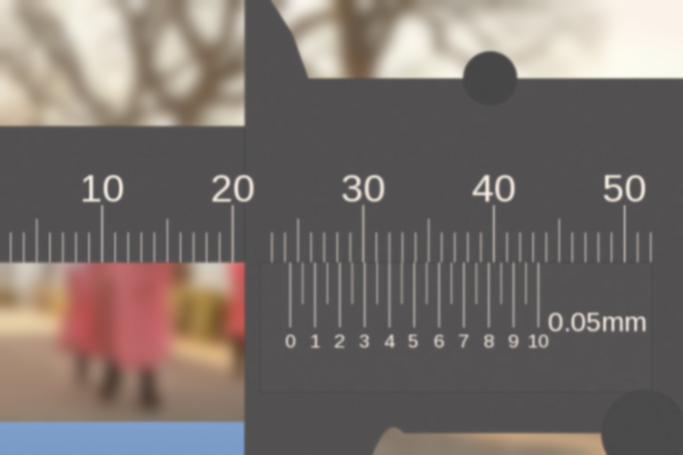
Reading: mm 24.4
